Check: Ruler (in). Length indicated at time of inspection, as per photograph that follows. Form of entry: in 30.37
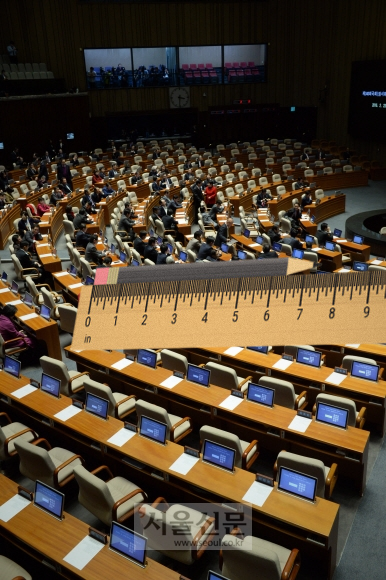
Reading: in 7.5
